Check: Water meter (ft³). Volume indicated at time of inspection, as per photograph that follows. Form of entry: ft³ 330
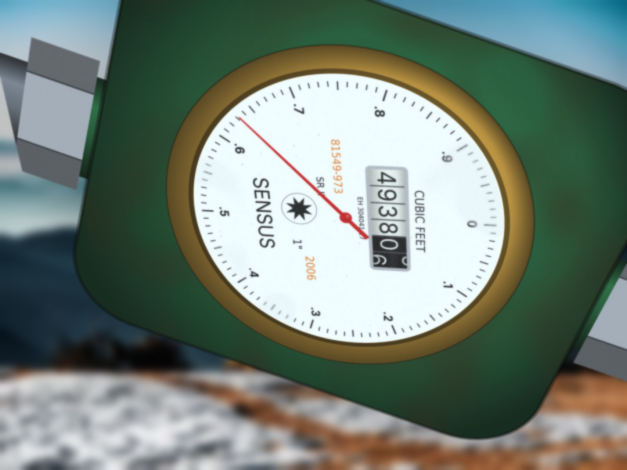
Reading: ft³ 493805.63
